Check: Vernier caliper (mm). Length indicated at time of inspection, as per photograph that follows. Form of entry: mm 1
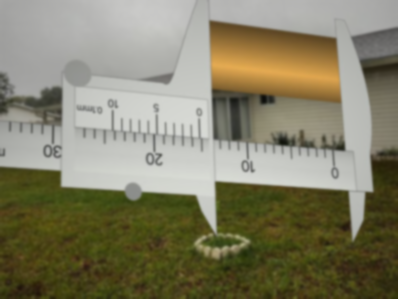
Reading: mm 15.2
